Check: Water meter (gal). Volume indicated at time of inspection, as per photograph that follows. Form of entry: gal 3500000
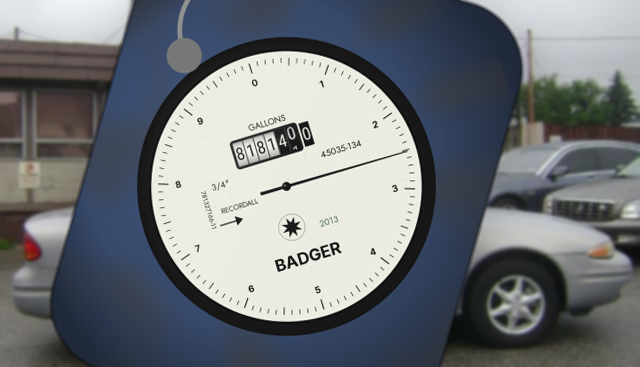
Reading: gal 8181402.5
